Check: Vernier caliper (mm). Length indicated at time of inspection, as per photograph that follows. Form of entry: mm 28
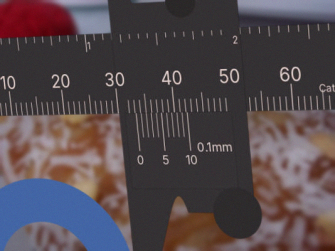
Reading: mm 33.2
